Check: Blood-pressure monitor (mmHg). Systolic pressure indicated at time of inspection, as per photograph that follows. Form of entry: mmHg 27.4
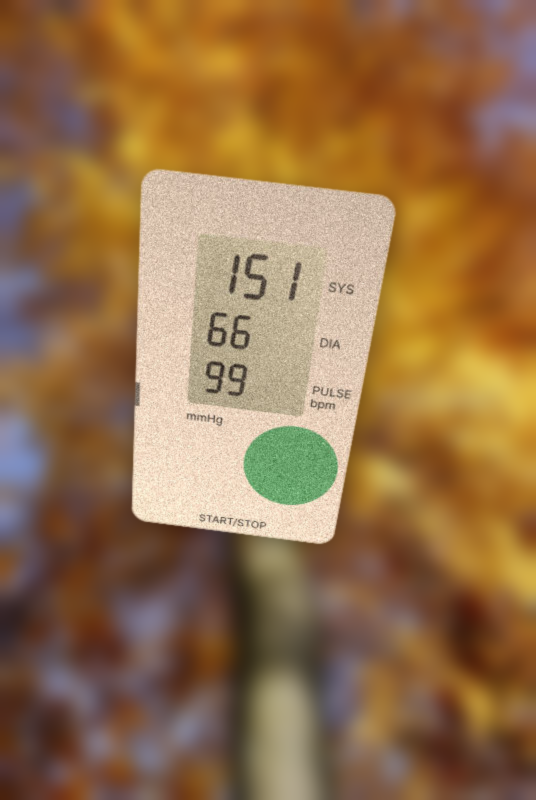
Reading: mmHg 151
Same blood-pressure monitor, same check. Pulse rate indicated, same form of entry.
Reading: bpm 99
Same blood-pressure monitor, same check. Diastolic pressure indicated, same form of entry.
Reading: mmHg 66
